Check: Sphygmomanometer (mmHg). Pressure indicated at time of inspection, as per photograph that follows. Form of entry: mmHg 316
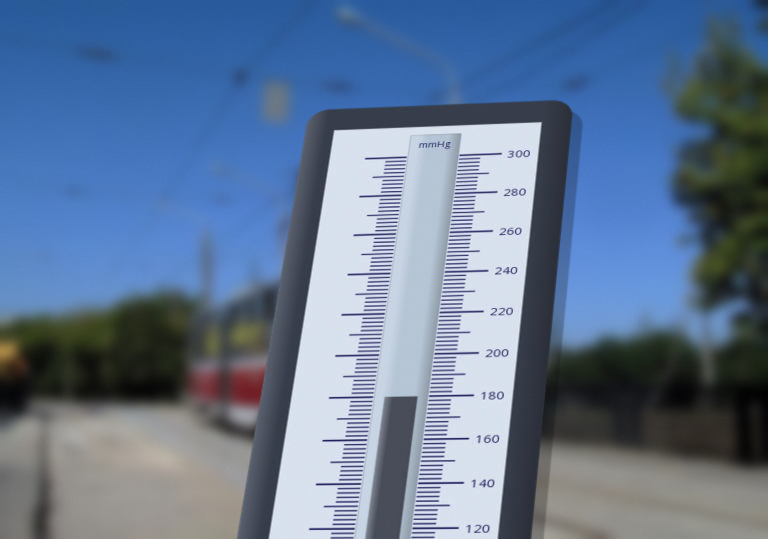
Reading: mmHg 180
